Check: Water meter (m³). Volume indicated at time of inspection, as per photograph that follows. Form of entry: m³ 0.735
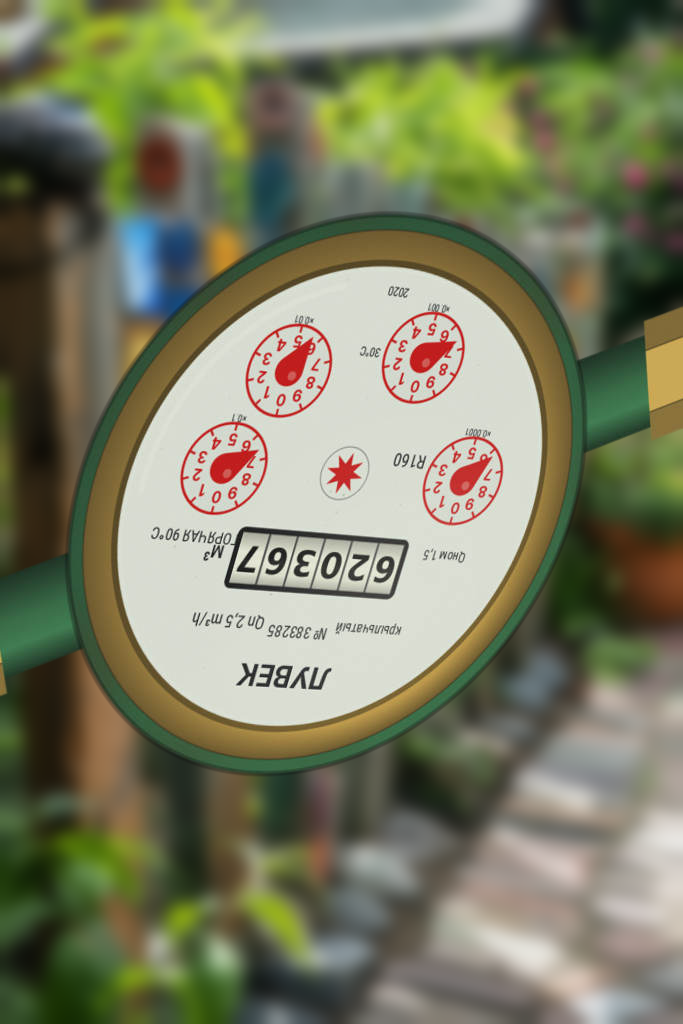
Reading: m³ 620367.6566
